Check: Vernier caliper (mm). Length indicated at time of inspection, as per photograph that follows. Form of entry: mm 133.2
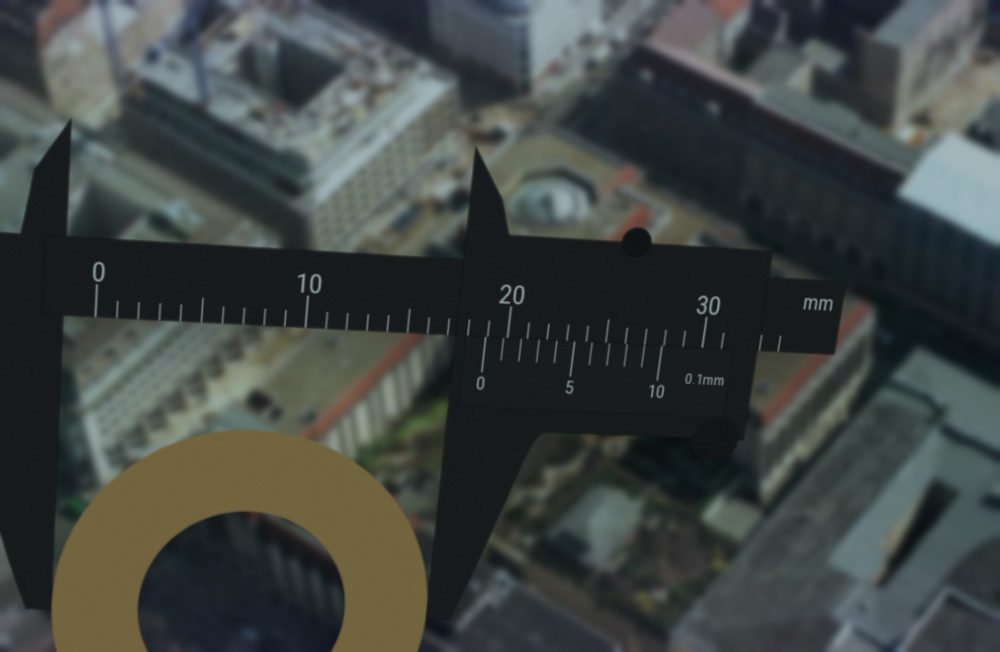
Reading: mm 18.9
